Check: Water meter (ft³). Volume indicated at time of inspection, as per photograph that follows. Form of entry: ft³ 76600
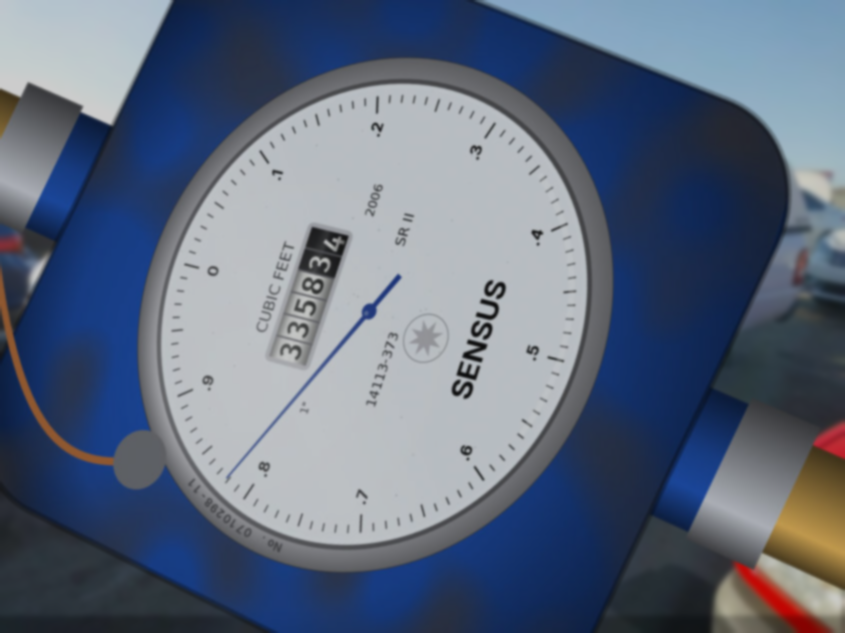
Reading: ft³ 335833.82
